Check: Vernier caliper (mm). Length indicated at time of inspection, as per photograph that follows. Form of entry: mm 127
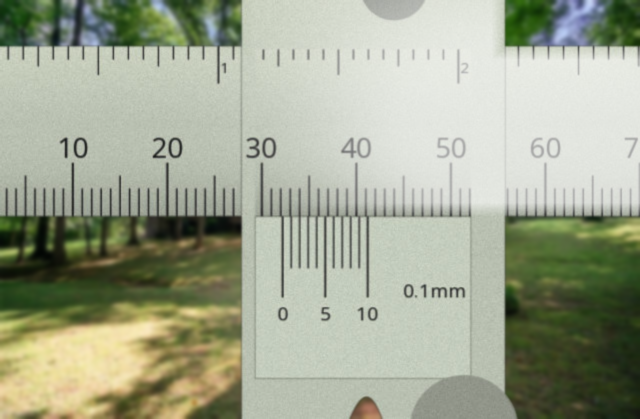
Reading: mm 32.2
